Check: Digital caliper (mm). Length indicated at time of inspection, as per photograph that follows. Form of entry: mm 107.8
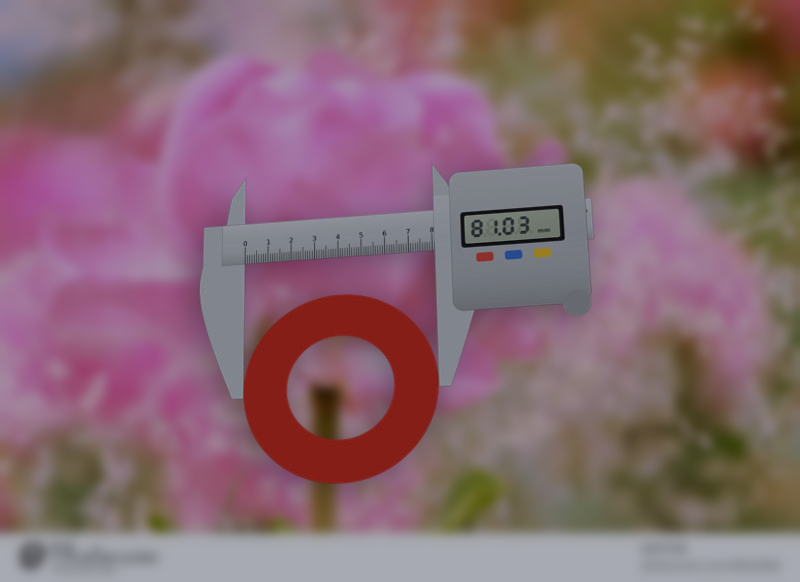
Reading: mm 81.03
